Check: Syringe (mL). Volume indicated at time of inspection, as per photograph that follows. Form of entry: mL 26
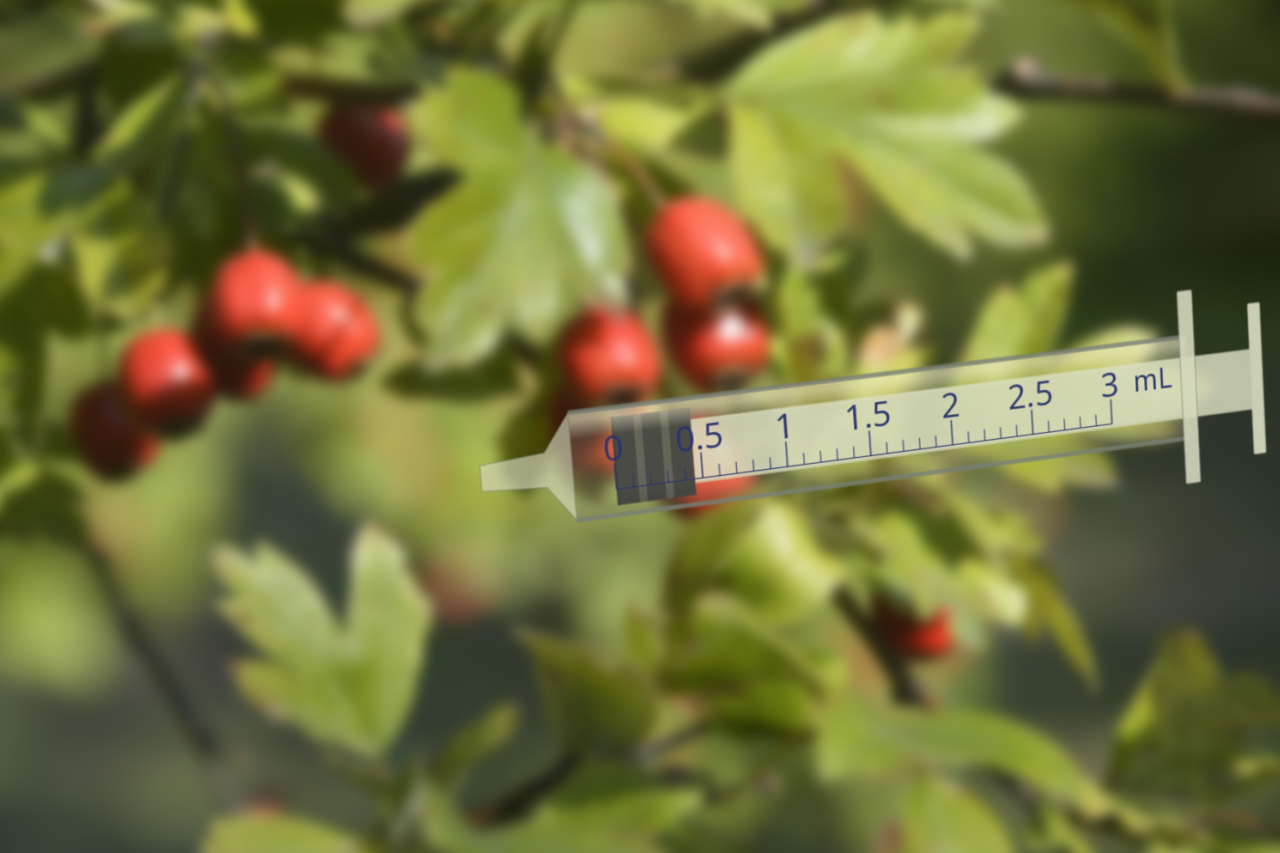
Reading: mL 0
